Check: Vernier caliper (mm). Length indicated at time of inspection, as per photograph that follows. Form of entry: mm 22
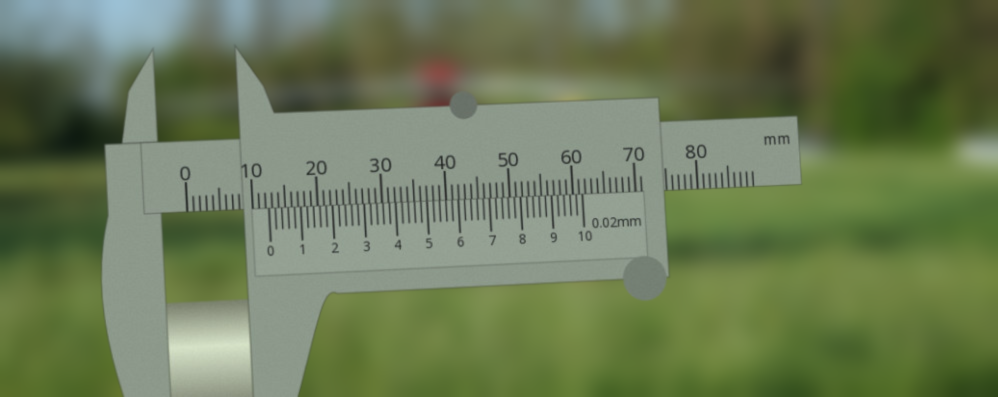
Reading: mm 12.5
